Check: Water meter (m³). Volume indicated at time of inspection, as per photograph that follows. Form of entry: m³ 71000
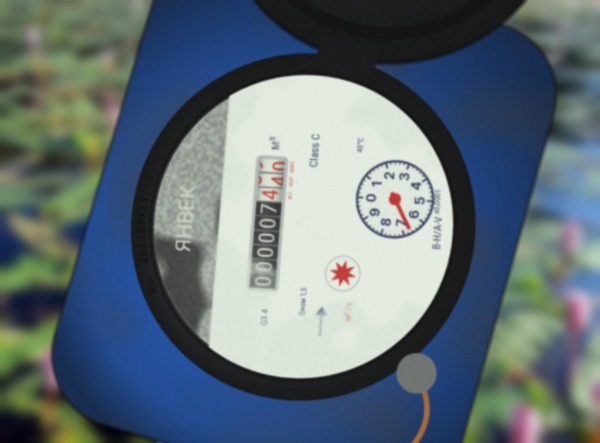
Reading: m³ 7.4396
